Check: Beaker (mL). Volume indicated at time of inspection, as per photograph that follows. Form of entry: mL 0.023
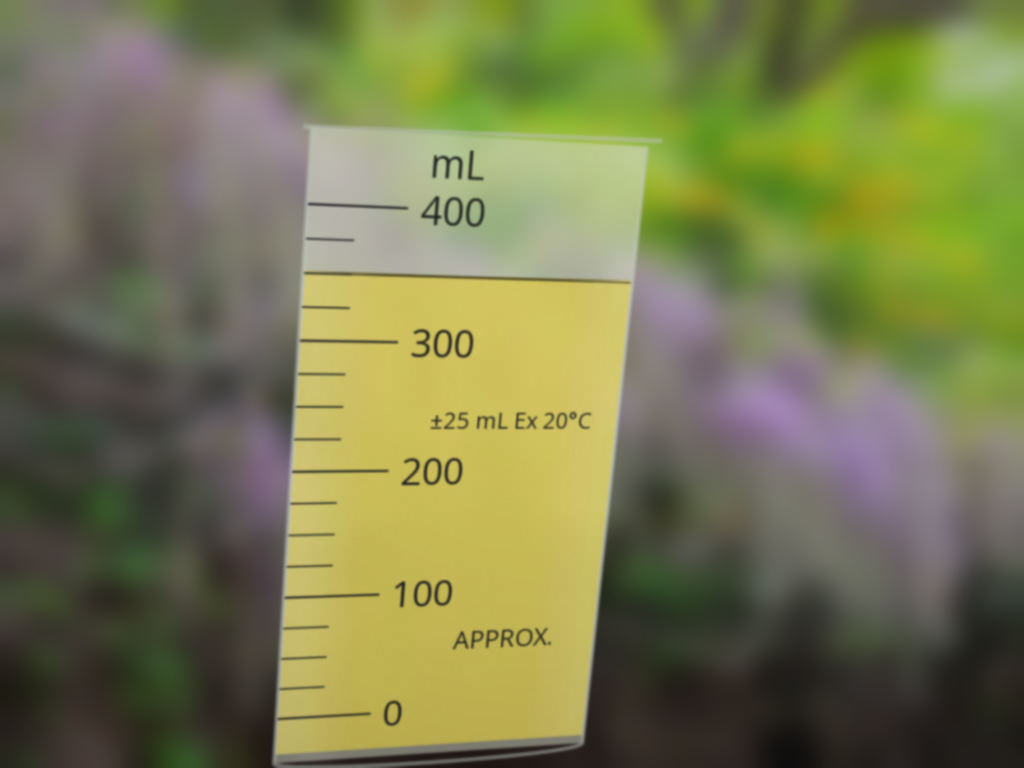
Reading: mL 350
